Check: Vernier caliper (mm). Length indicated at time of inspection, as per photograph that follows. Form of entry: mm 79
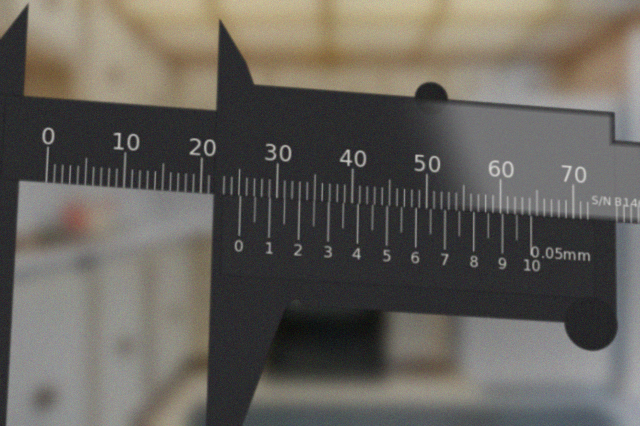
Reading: mm 25.2
